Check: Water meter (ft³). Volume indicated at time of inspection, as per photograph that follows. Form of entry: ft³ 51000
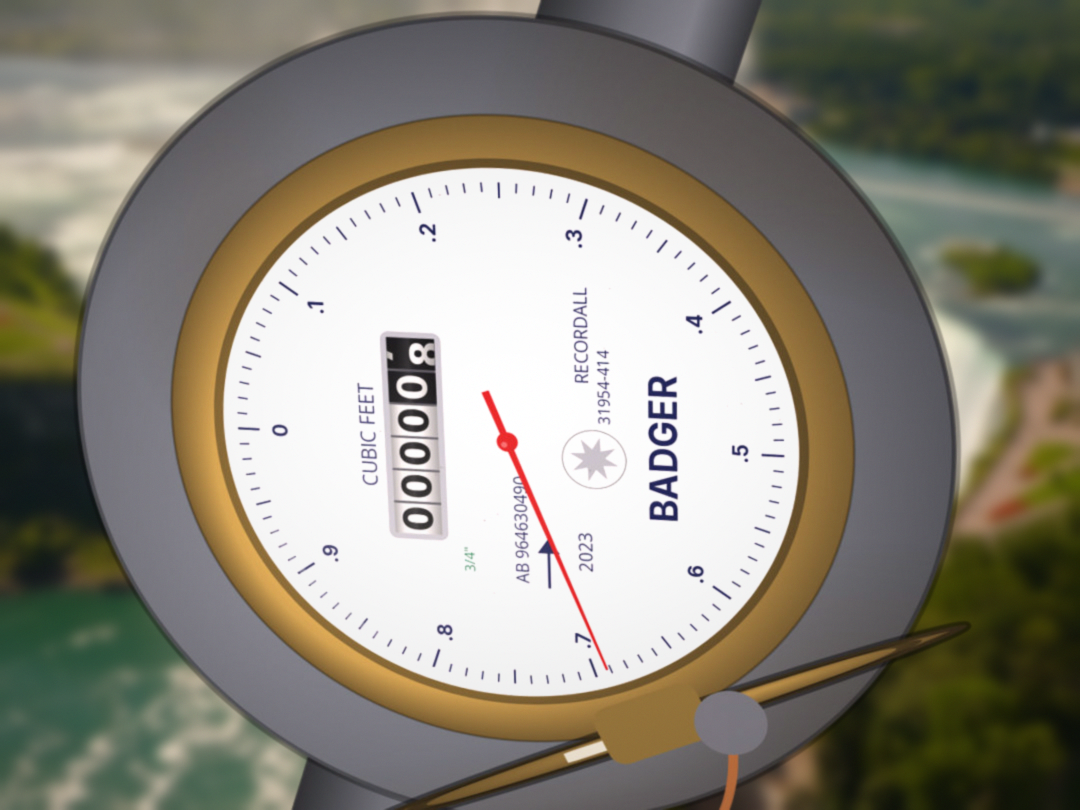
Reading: ft³ 7.69
